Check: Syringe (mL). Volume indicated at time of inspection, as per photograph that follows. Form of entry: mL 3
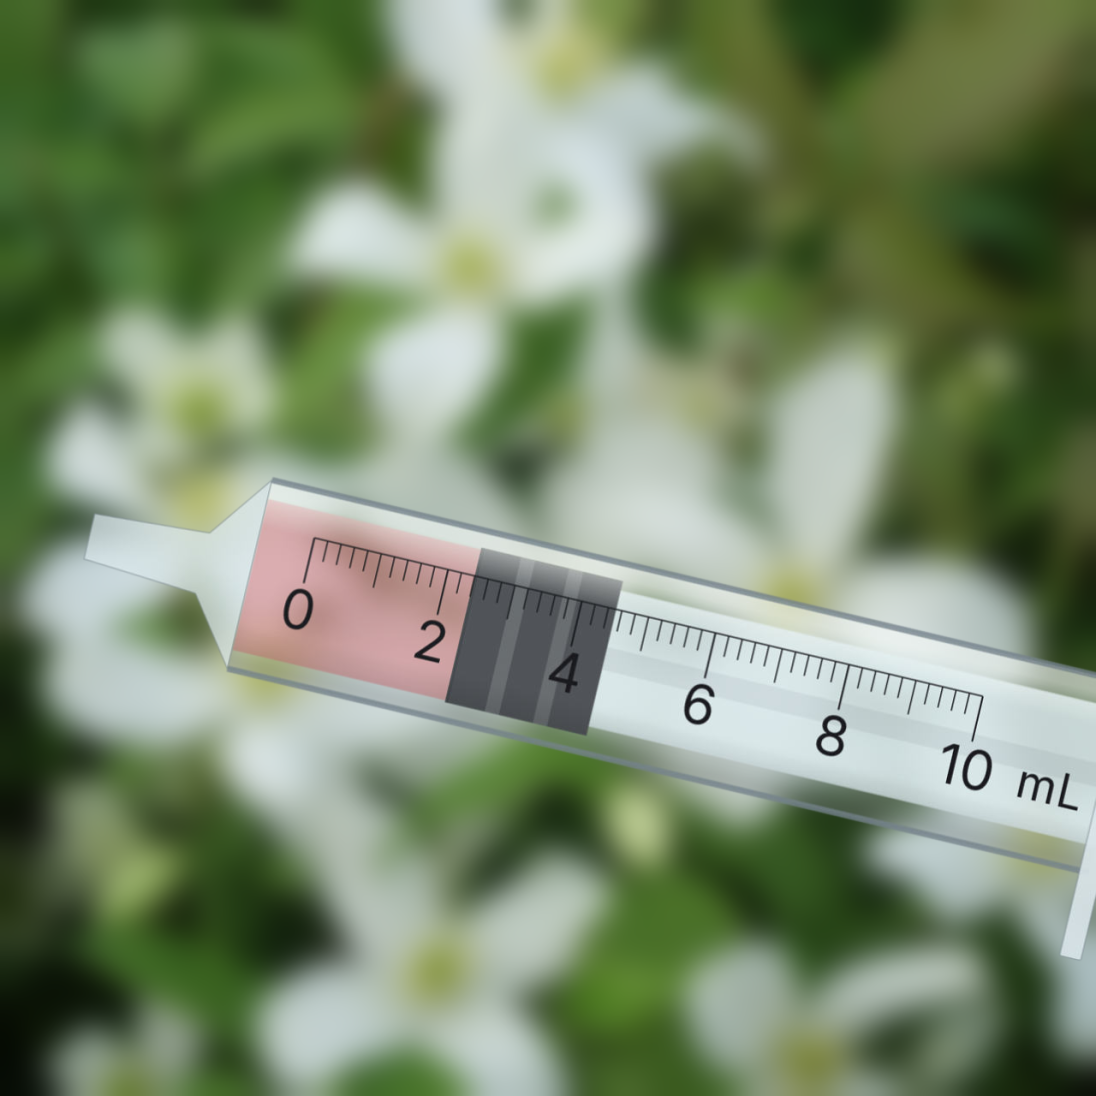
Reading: mL 2.4
